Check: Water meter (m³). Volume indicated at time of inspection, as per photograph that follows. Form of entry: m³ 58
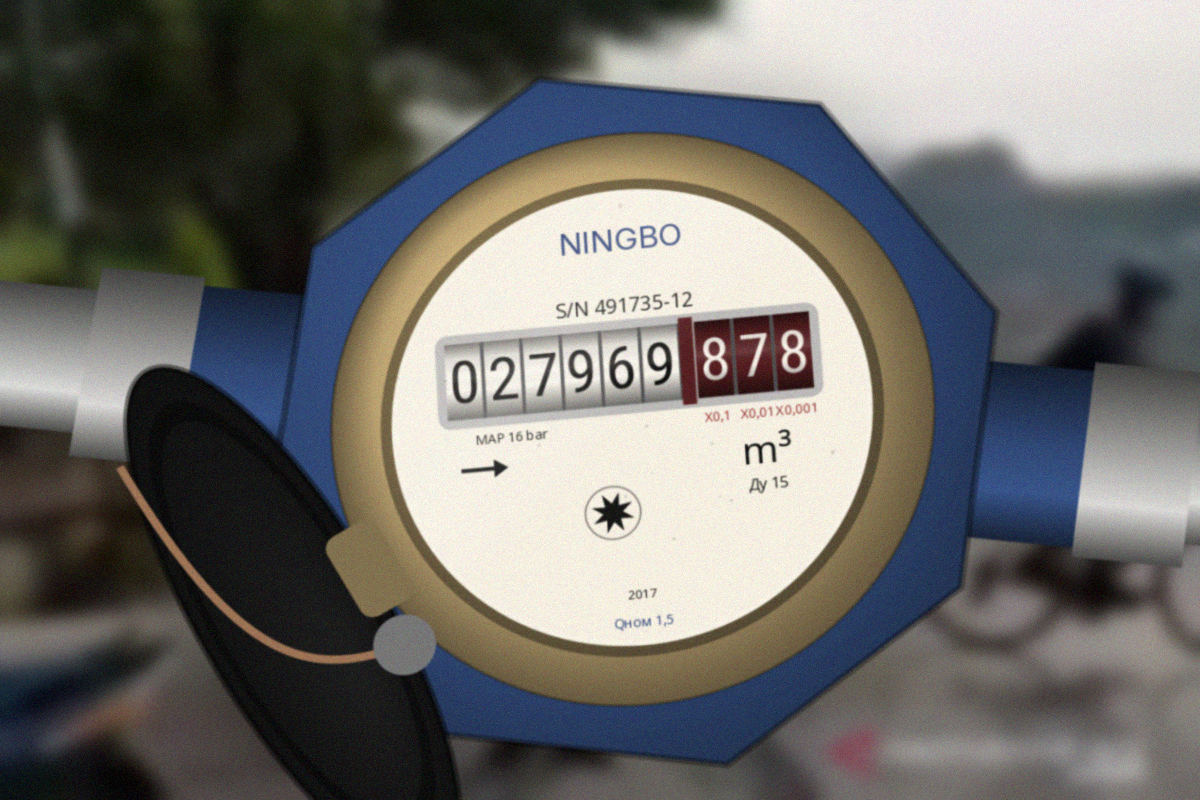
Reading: m³ 27969.878
